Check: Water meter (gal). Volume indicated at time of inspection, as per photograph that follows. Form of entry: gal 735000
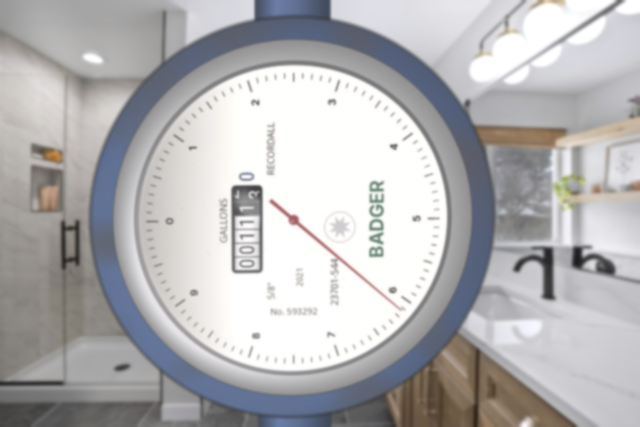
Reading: gal 11126.1
